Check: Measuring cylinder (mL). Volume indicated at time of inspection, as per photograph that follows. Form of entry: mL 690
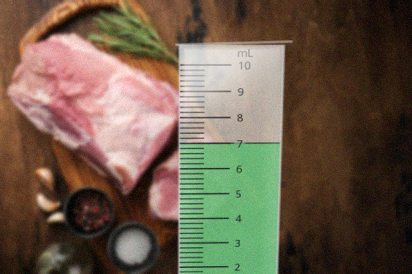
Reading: mL 7
